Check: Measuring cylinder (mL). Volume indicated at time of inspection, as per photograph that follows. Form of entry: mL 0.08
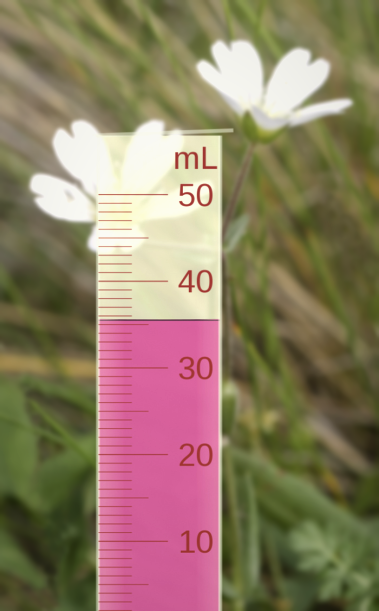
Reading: mL 35.5
